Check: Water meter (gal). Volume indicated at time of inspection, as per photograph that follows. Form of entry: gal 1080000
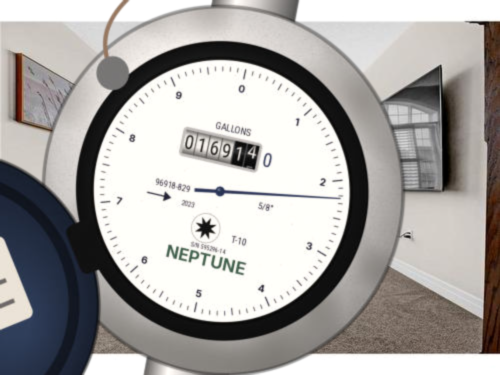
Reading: gal 169142.2
